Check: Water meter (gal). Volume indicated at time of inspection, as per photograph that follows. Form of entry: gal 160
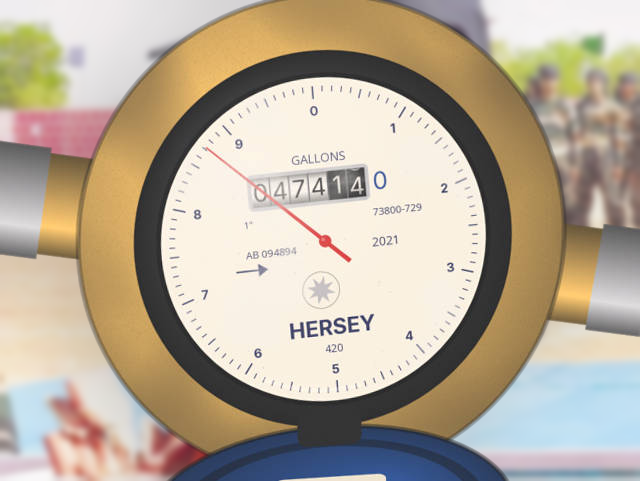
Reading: gal 474138.7
